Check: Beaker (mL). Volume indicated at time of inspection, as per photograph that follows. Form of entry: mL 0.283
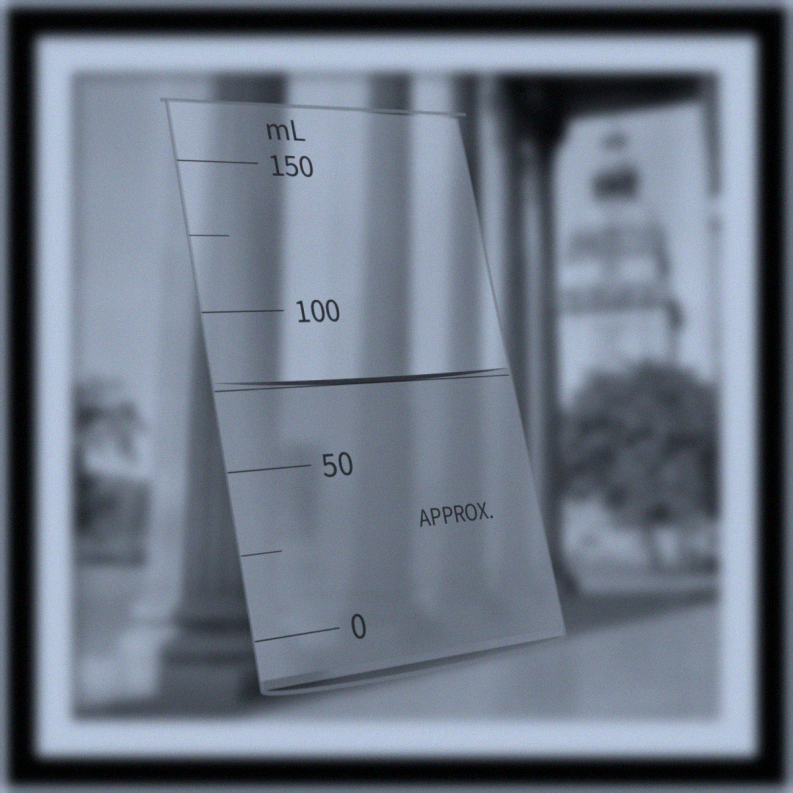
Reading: mL 75
